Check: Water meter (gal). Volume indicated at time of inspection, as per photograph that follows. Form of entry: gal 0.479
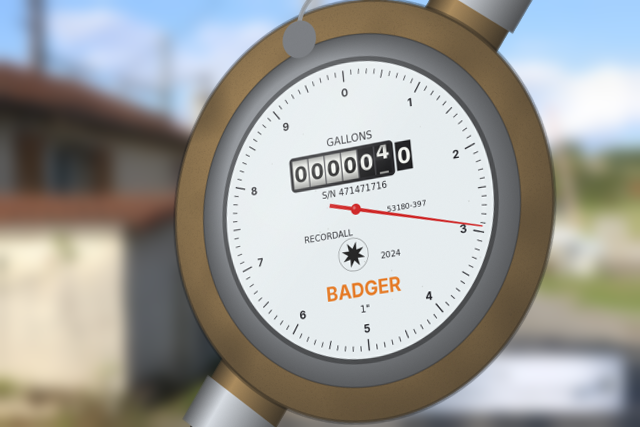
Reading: gal 42.9
